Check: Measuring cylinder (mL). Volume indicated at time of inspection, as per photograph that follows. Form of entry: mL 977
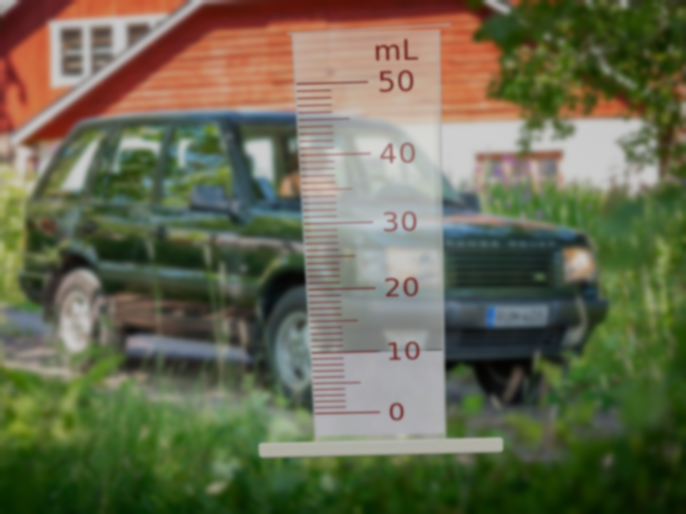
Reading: mL 10
